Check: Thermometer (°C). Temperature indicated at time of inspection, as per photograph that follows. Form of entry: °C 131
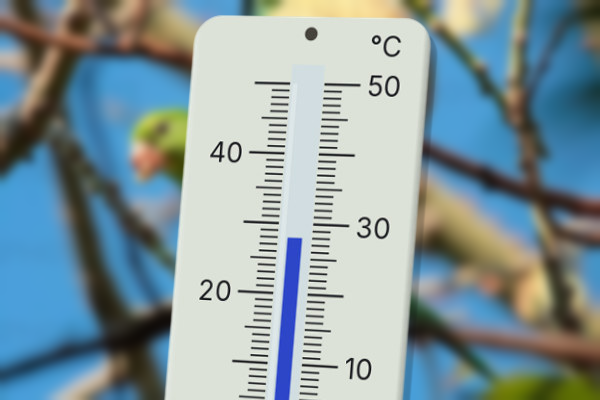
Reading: °C 28
